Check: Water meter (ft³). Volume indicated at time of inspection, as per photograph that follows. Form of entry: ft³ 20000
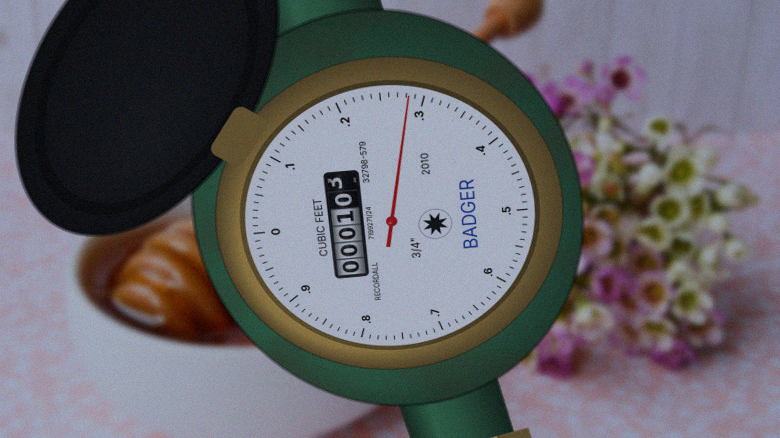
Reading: ft³ 103.28
